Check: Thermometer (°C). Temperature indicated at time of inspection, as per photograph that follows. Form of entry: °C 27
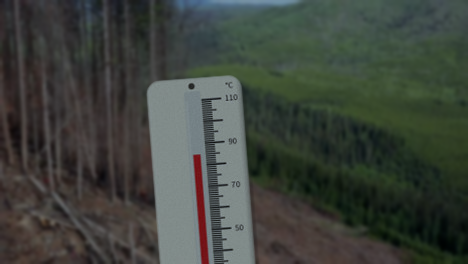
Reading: °C 85
